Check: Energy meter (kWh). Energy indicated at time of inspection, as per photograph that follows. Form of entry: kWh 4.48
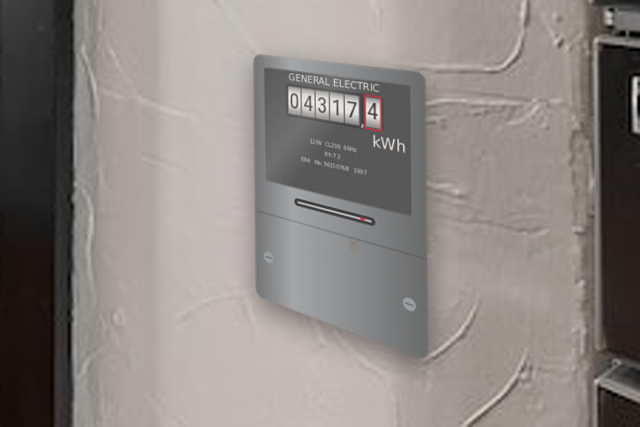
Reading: kWh 4317.4
